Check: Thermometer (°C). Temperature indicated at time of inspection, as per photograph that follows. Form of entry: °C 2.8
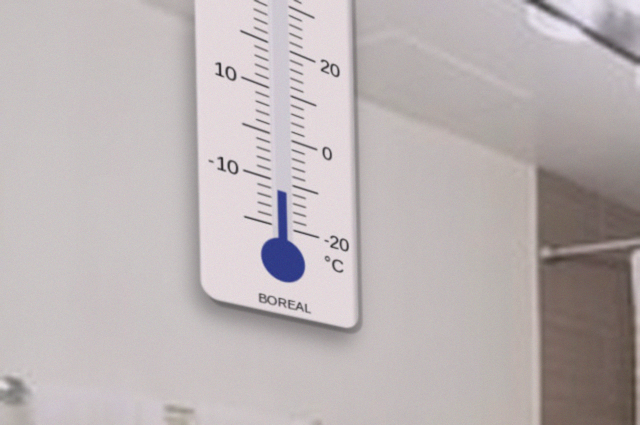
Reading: °C -12
